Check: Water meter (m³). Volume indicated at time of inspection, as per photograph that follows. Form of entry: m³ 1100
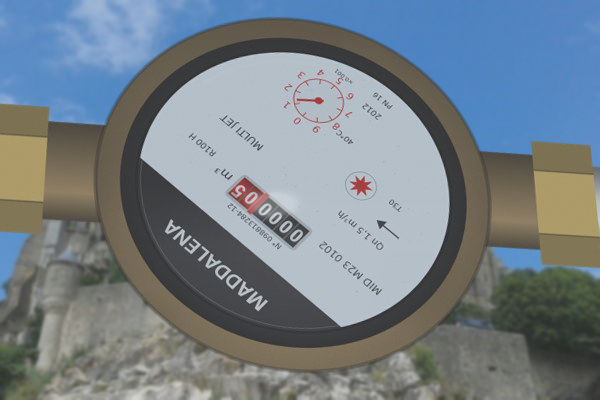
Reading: m³ 0.051
